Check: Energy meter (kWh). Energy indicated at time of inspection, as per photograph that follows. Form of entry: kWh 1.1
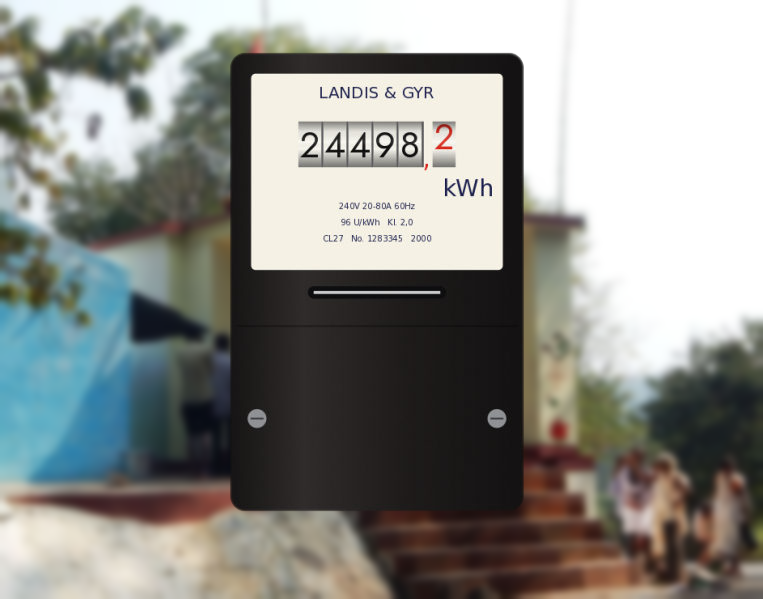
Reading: kWh 24498.2
